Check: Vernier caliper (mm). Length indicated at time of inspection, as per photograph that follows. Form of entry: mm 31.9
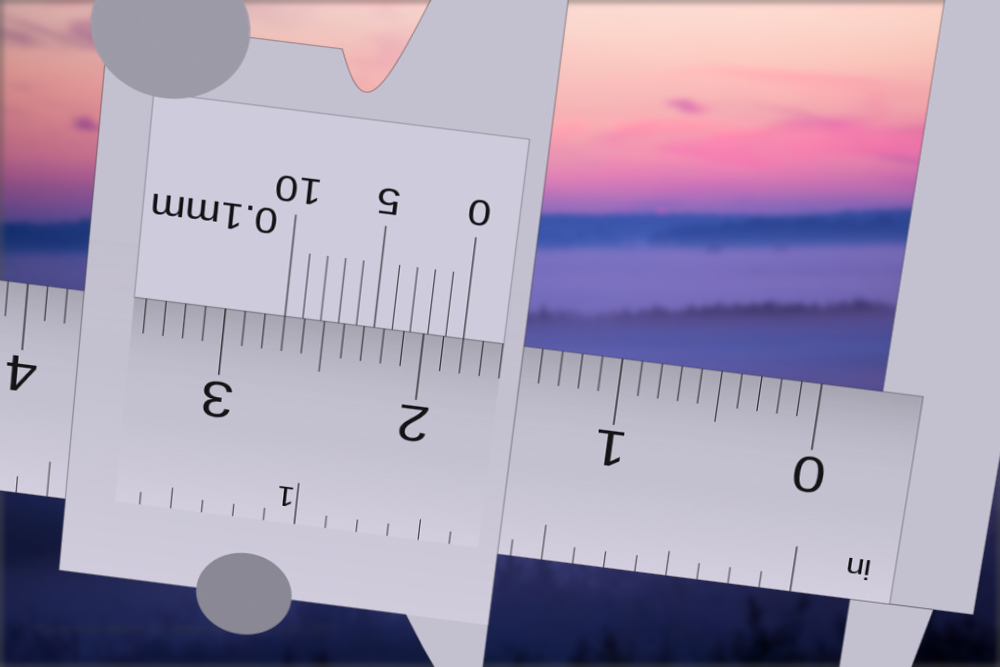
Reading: mm 18.0
